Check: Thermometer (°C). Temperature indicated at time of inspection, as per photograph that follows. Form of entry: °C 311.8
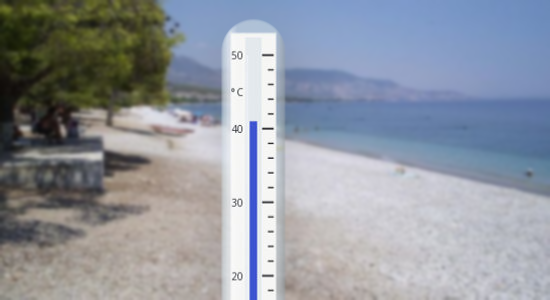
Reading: °C 41
